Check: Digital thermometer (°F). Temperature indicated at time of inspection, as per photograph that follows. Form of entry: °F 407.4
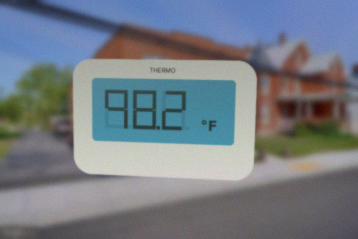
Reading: °F 98.2
